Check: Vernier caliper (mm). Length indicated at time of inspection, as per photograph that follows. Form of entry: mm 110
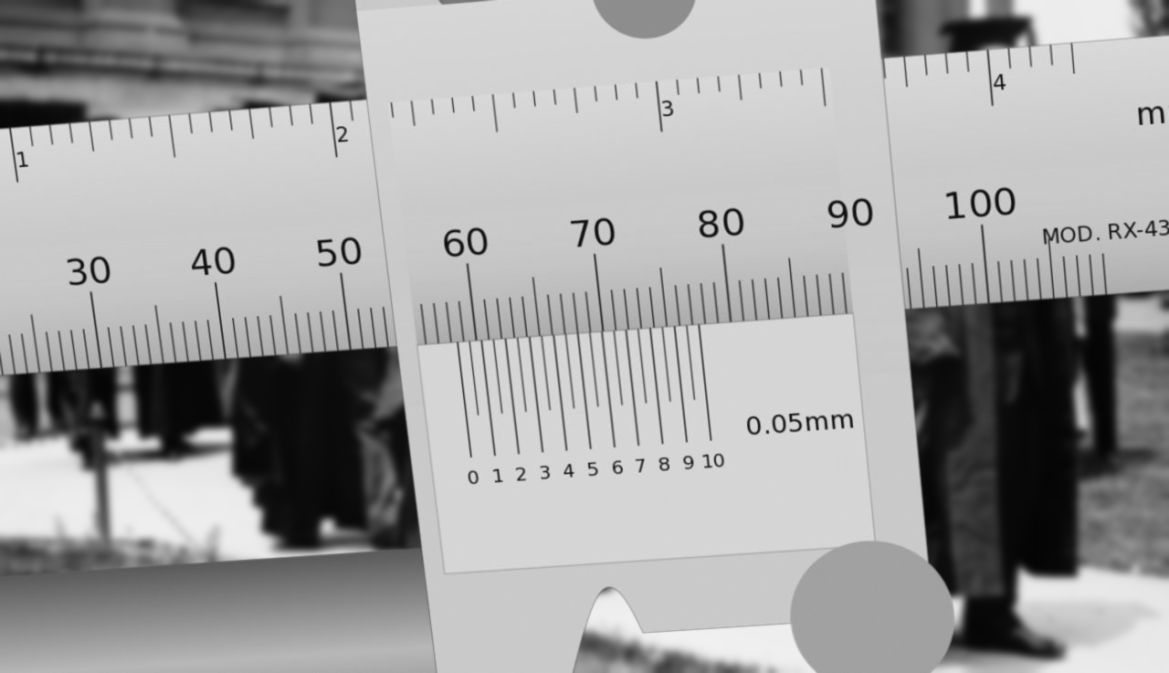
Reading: mm 58.5
